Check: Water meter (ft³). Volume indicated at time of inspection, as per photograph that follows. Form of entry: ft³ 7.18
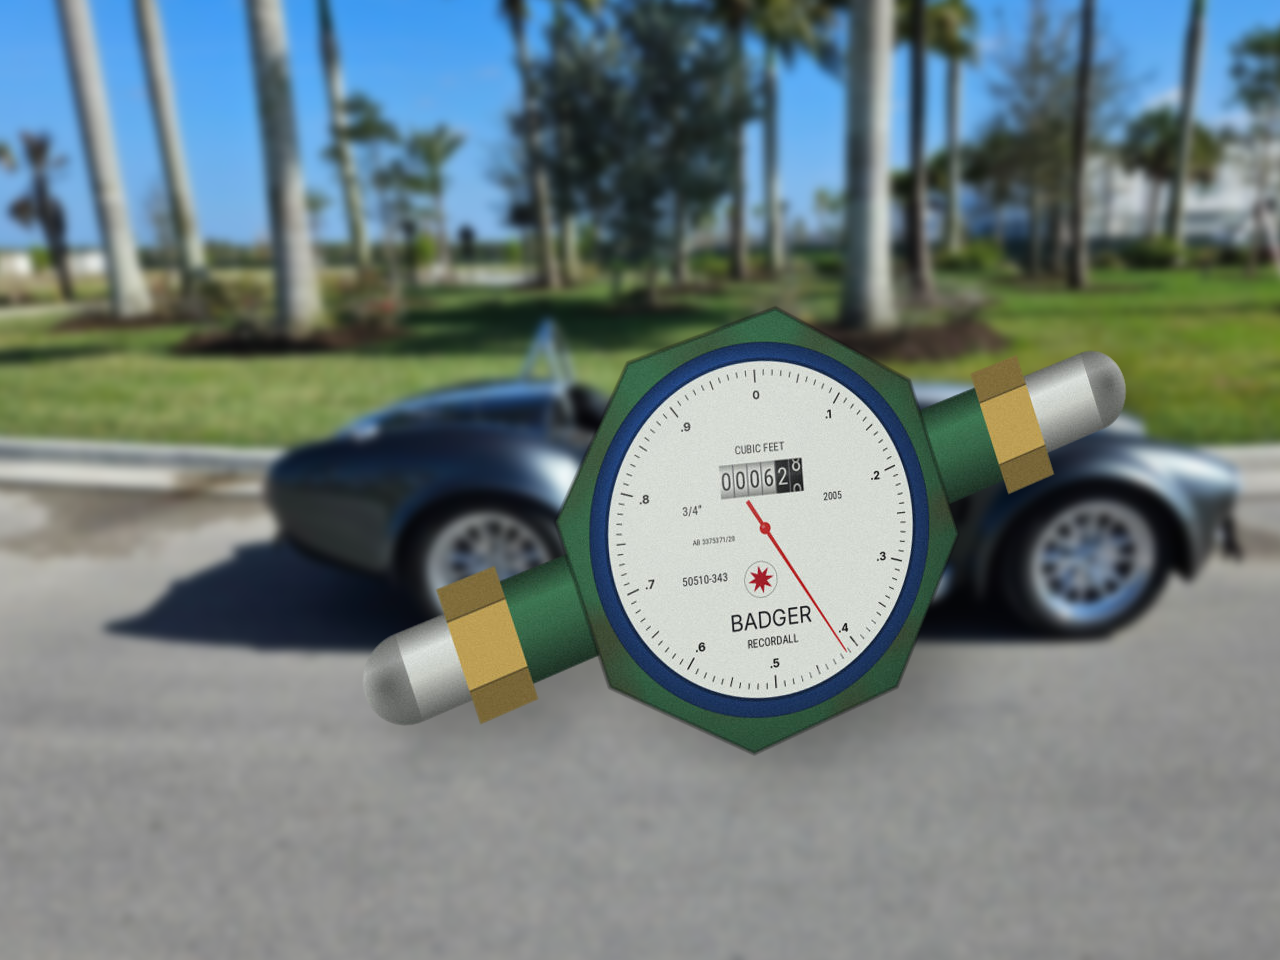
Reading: ft³ 628.41
